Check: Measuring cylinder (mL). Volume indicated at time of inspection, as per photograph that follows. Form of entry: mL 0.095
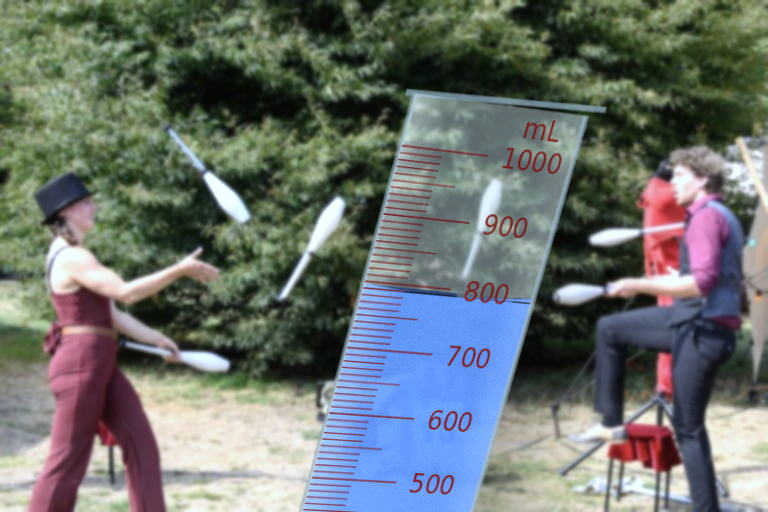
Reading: mL 790
